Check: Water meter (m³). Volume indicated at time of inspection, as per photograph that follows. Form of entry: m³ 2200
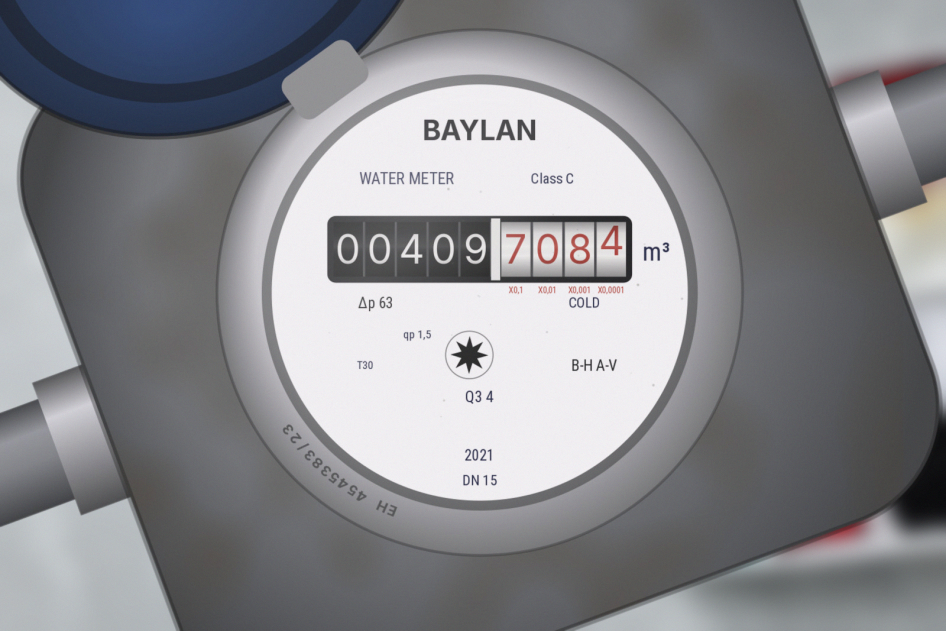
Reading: m³ 409.7084
